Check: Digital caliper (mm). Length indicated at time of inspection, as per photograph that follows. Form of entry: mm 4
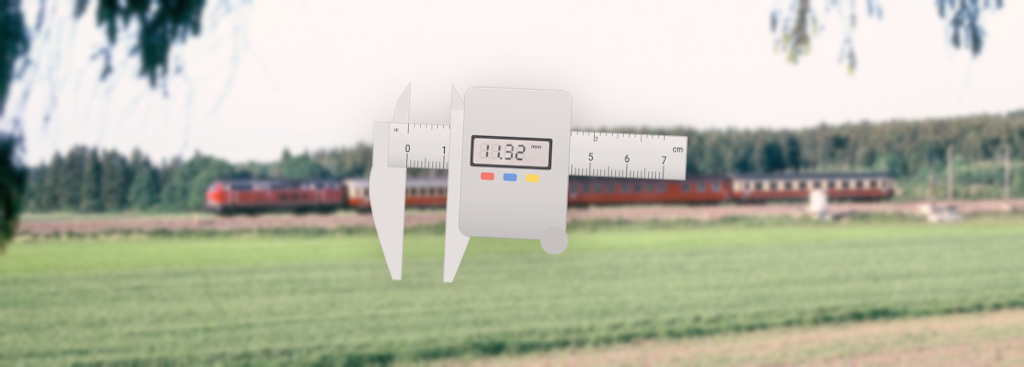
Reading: mm 11.32
